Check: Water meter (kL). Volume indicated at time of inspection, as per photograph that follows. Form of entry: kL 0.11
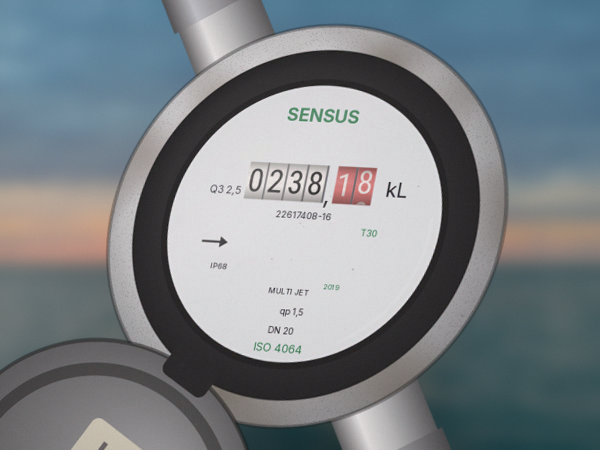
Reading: kL 238.18
